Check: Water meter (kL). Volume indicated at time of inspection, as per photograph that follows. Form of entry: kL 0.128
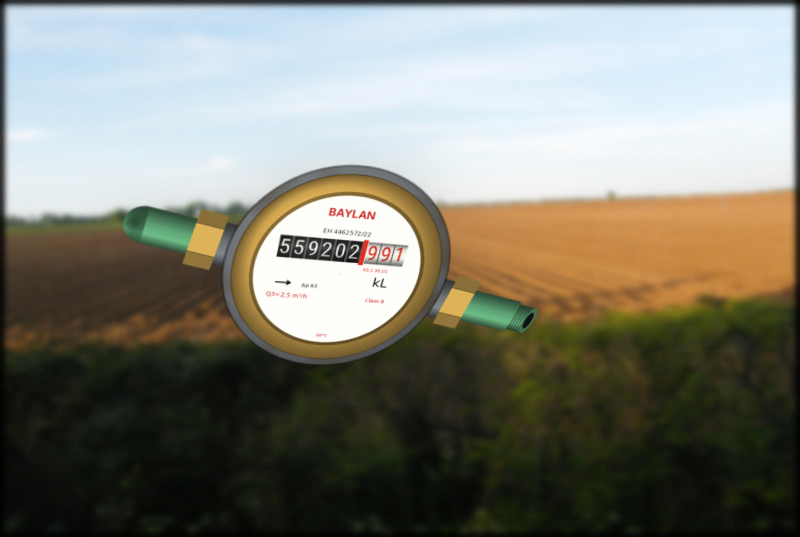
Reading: kL 559202.991
